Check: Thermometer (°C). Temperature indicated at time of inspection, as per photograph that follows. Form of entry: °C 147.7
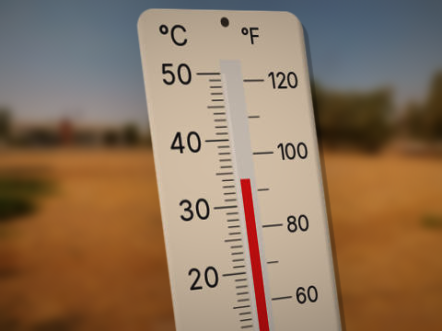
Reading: °C 34
